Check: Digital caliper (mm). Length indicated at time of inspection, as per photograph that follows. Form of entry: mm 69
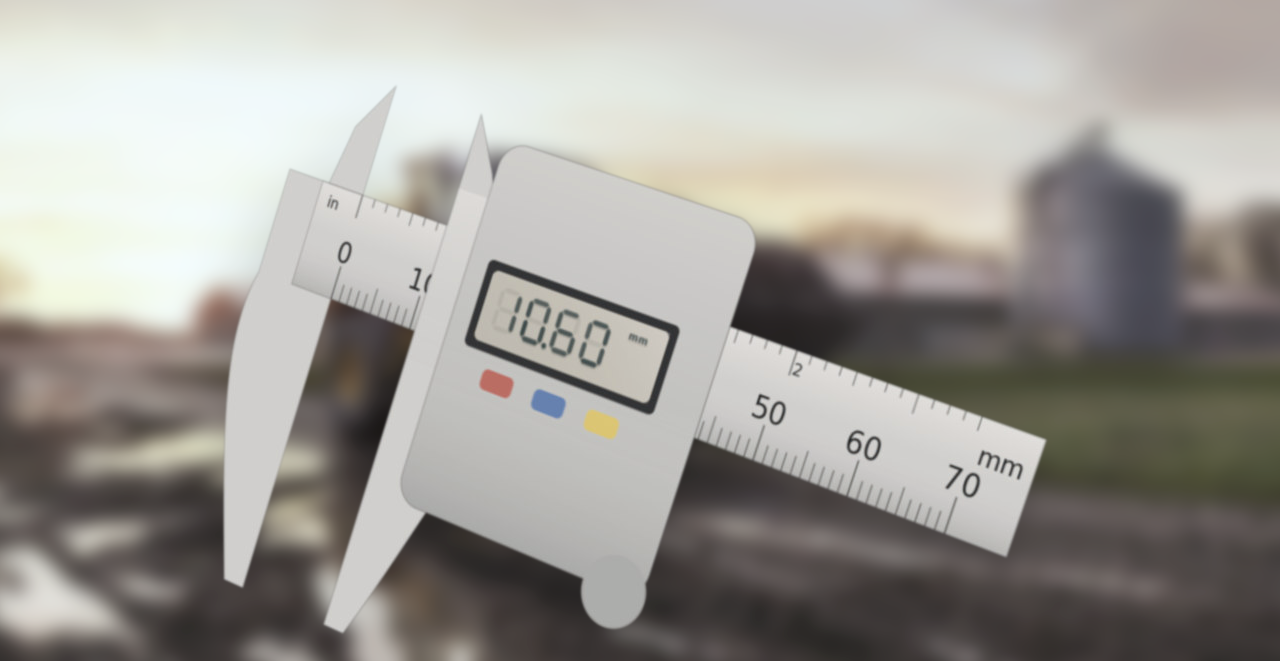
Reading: mm 10.60
